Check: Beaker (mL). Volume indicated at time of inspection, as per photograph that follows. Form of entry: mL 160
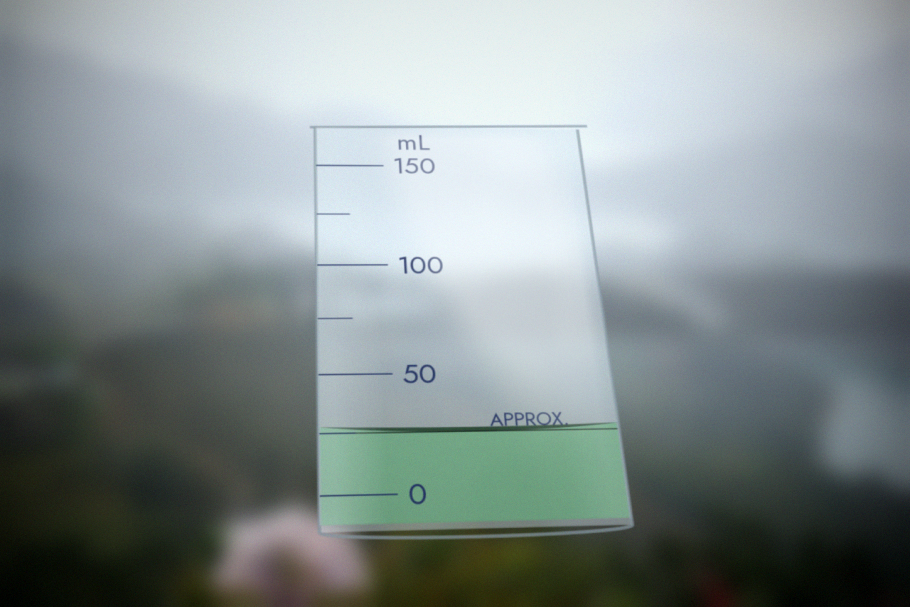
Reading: mL 25
